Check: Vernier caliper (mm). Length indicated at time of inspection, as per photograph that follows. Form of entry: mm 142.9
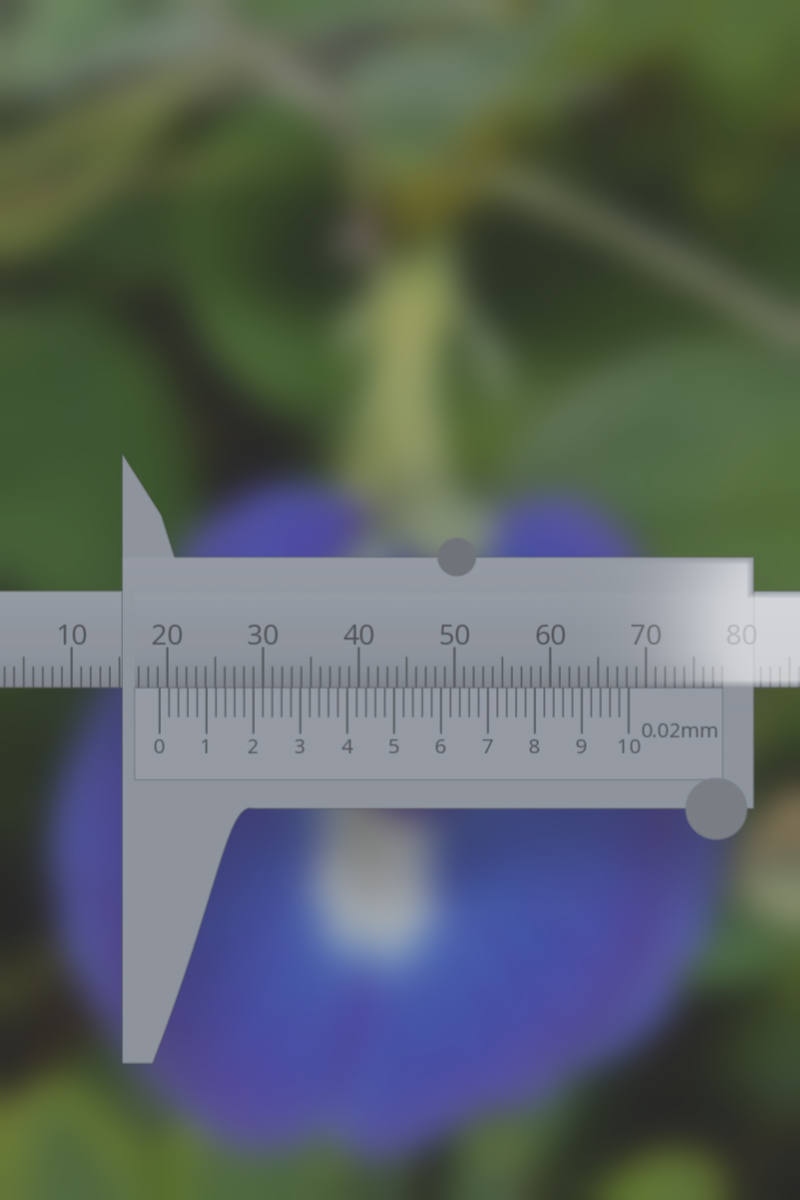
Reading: mm 19.2
